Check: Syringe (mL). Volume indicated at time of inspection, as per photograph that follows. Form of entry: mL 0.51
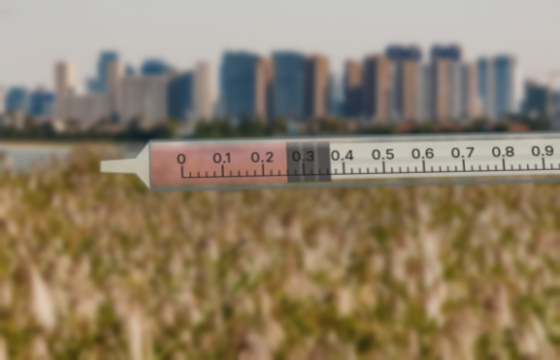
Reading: mL 0.26
